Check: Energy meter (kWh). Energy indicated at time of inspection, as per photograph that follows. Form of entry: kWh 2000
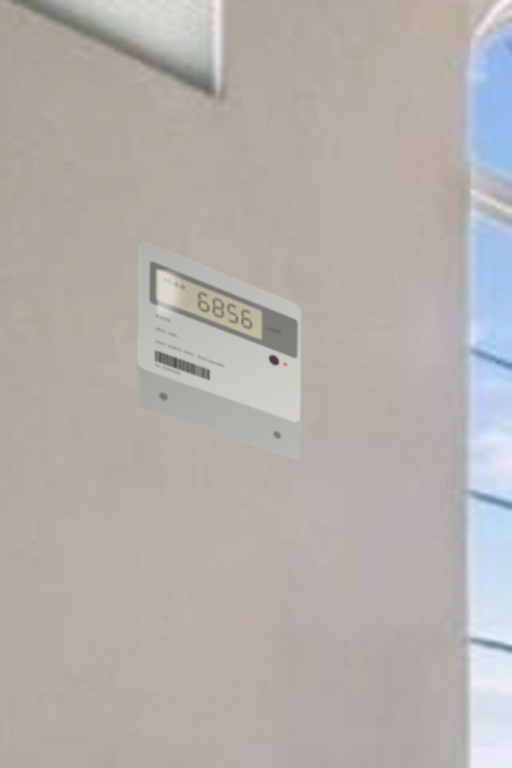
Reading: kWh 6856
